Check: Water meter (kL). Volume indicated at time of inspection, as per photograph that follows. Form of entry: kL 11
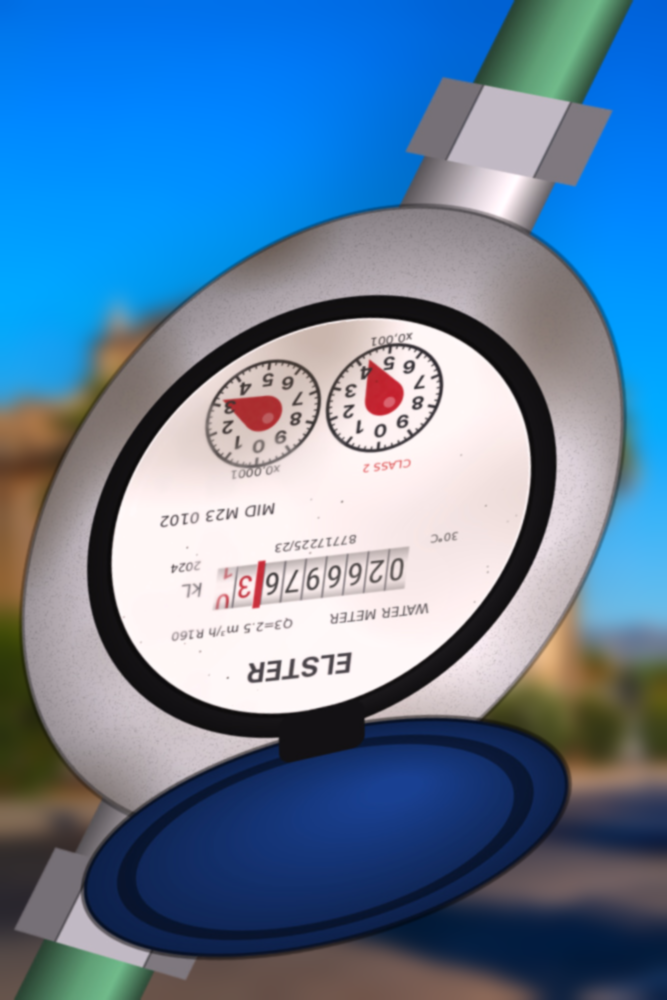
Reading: kL 266976.3043
